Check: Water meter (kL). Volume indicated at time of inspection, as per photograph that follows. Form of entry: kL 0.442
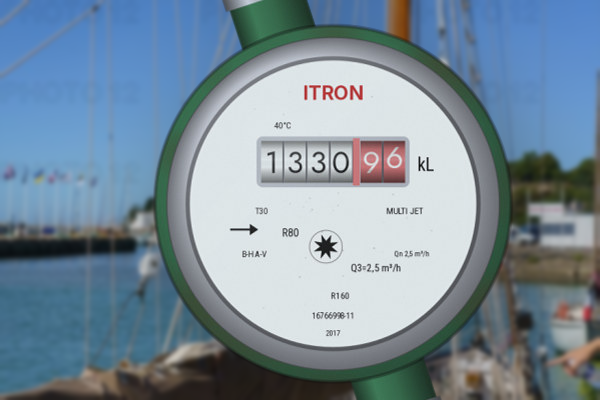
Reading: kL 1330.96
